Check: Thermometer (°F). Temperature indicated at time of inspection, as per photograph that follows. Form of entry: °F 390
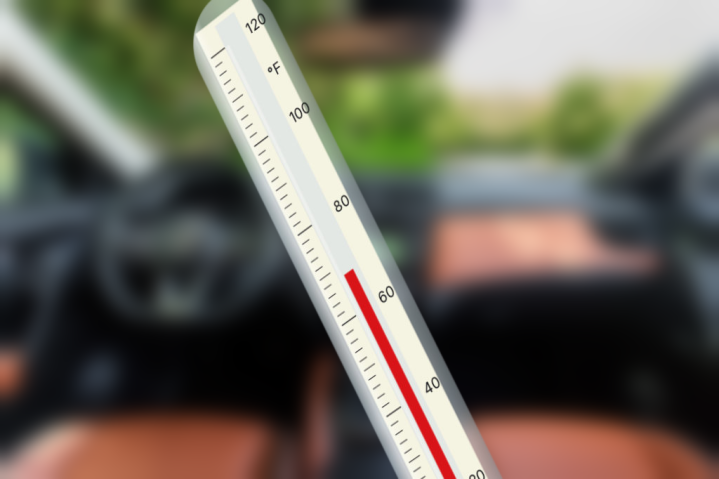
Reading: °F 68
